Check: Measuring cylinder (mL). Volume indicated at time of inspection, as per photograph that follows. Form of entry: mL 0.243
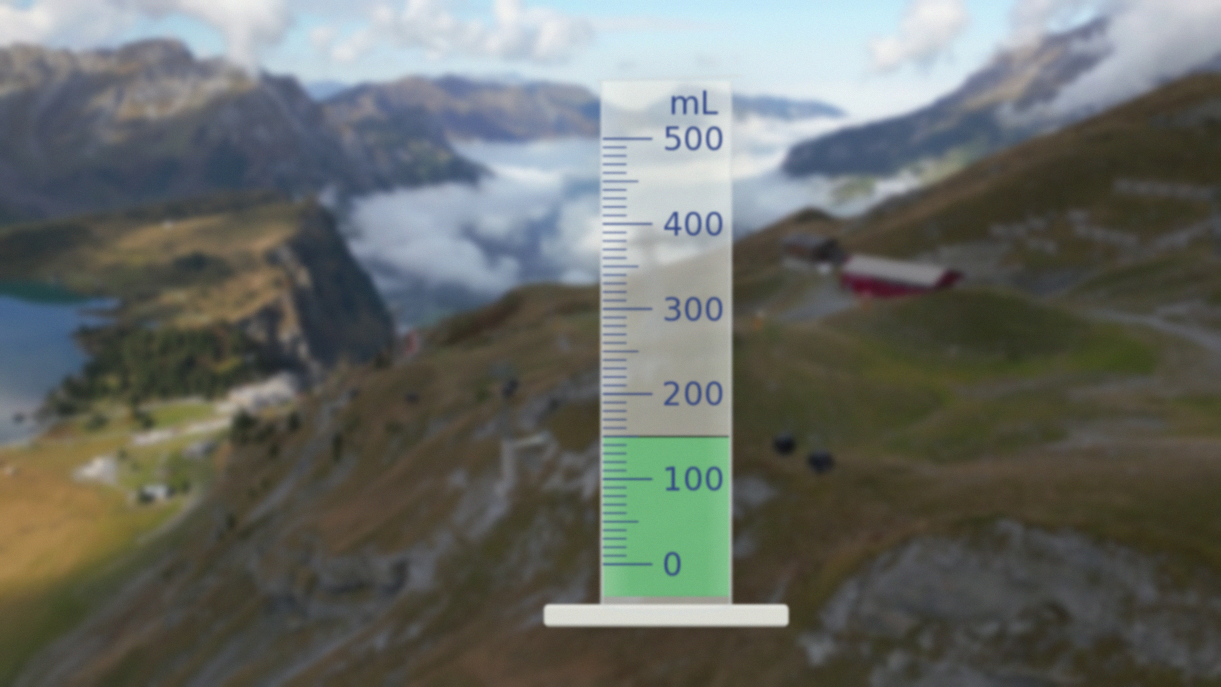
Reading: mL 150
